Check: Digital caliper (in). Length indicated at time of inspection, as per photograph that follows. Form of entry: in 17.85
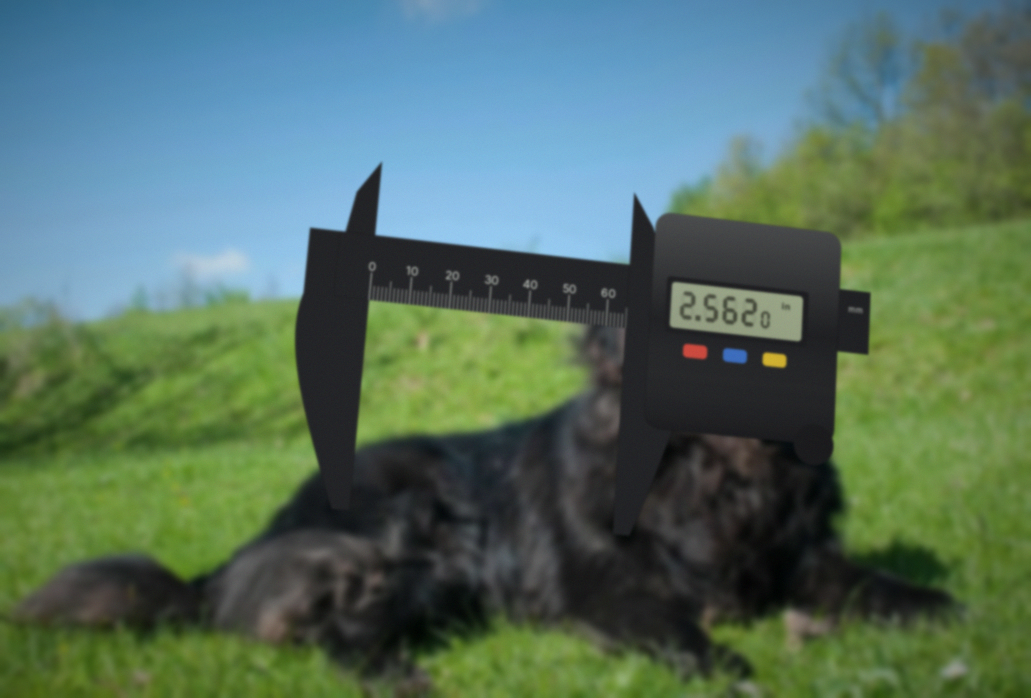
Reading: in 2.5620
